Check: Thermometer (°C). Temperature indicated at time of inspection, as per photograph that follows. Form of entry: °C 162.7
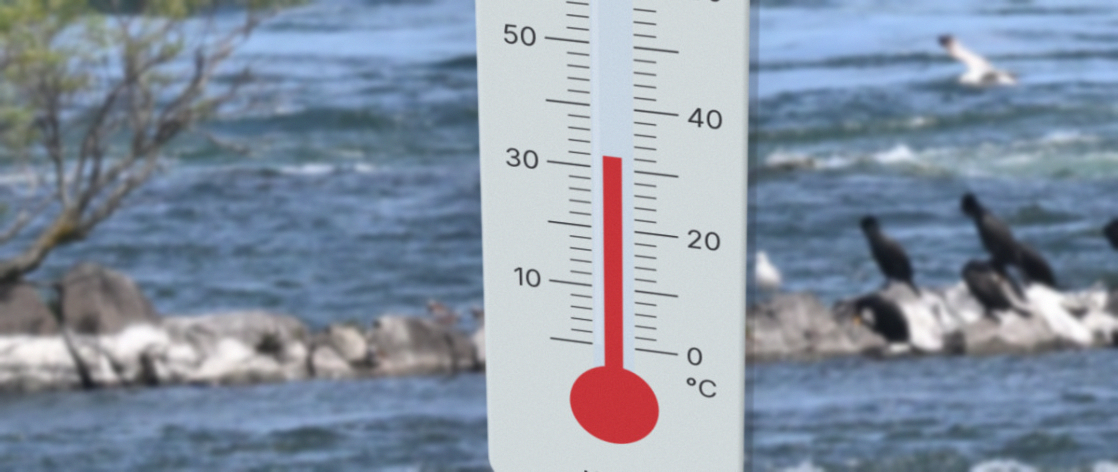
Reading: °C 32
